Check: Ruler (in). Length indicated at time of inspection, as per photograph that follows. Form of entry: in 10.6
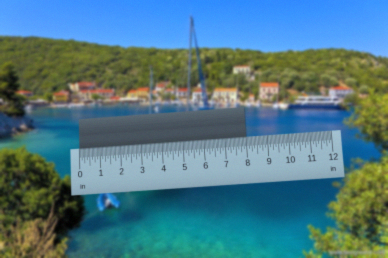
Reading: in 8
